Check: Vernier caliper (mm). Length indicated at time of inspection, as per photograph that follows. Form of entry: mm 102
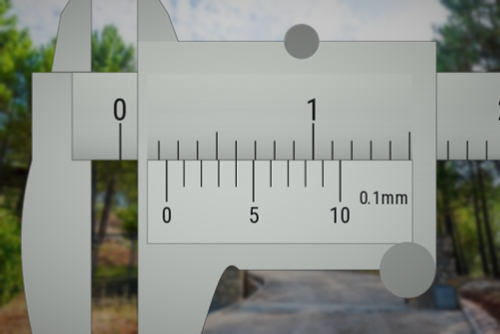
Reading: mm 2.4
